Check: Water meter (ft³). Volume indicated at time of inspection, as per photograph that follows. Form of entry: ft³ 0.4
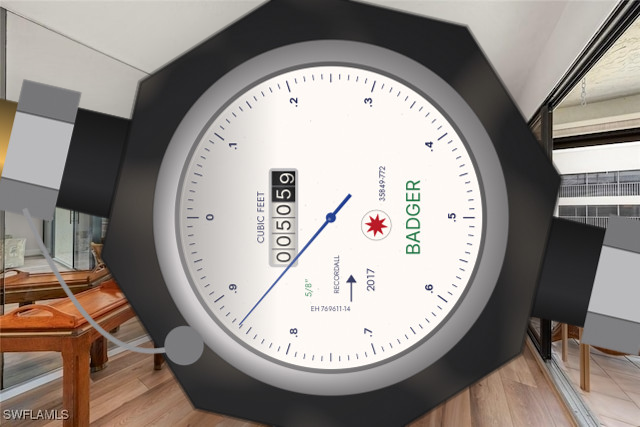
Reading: ft³ 5058.86
